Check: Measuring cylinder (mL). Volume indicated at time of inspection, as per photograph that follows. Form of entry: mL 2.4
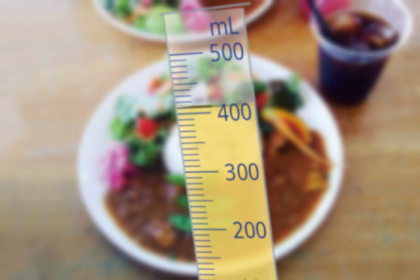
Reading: mL 410
